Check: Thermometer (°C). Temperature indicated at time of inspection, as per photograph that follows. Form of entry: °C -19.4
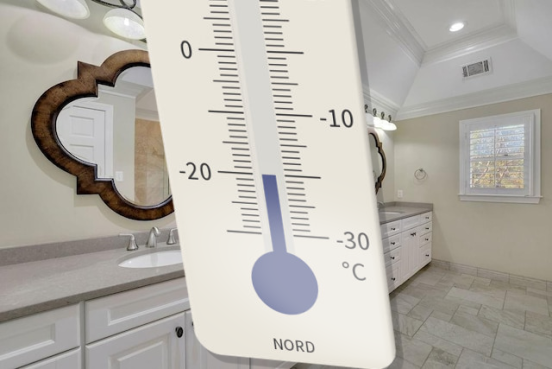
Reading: °C -20
